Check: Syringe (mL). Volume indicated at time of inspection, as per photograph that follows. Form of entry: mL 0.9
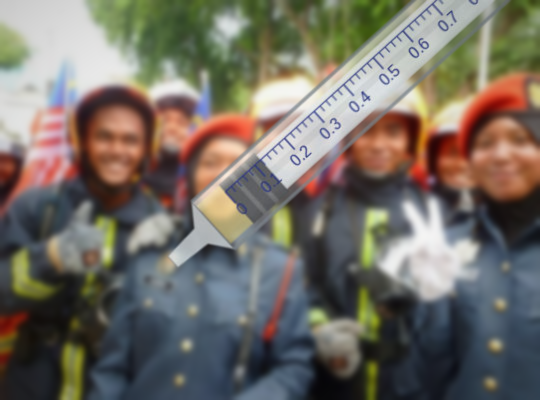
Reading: mL 0
